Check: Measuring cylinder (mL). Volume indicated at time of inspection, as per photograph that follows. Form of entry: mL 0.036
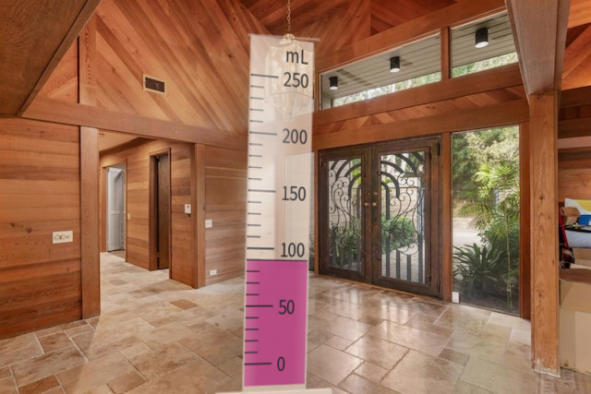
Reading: mL 90
